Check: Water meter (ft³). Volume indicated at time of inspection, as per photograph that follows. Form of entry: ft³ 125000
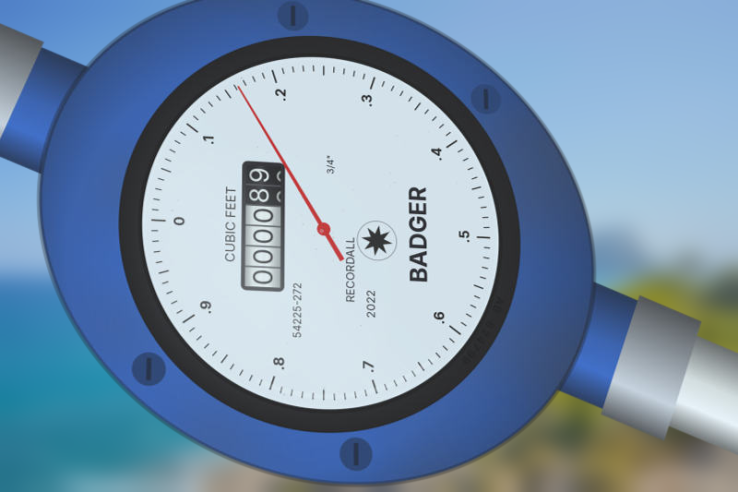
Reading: ft³ 89.16
